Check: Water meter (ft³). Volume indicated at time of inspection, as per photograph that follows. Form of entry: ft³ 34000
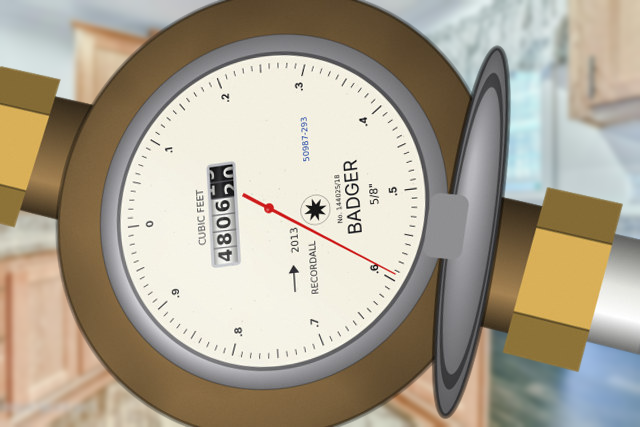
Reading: ft³ 480619.59
